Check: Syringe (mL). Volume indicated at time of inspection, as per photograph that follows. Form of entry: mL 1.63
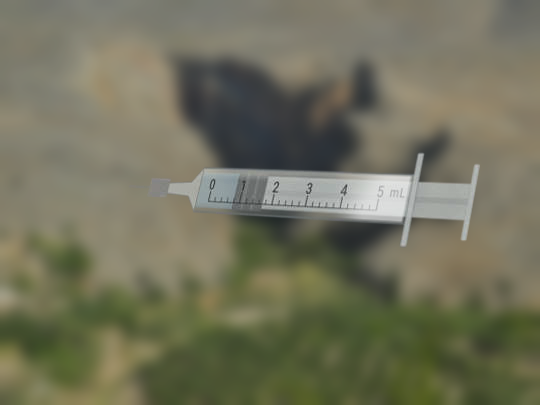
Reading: mL 0.8
